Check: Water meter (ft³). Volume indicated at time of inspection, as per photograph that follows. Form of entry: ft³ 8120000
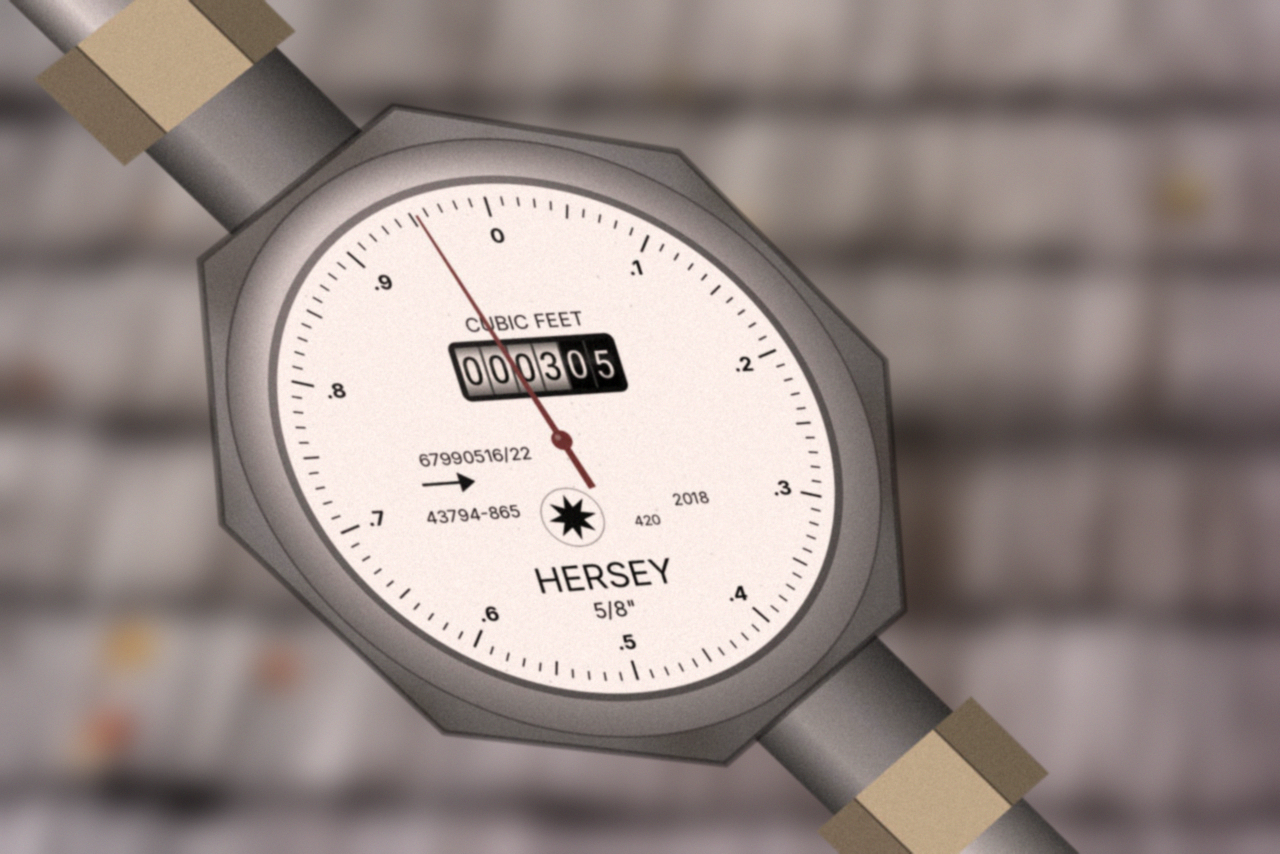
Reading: ft³ 304.95
